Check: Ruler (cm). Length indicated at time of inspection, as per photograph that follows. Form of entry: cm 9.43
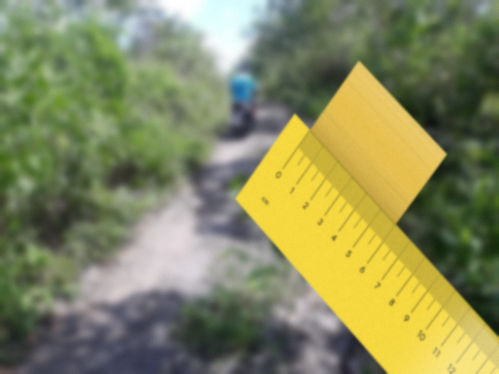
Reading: cm 6
